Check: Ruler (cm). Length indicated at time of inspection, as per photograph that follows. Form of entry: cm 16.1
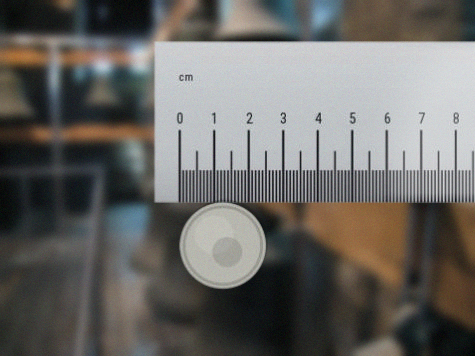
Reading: cm 2.5
